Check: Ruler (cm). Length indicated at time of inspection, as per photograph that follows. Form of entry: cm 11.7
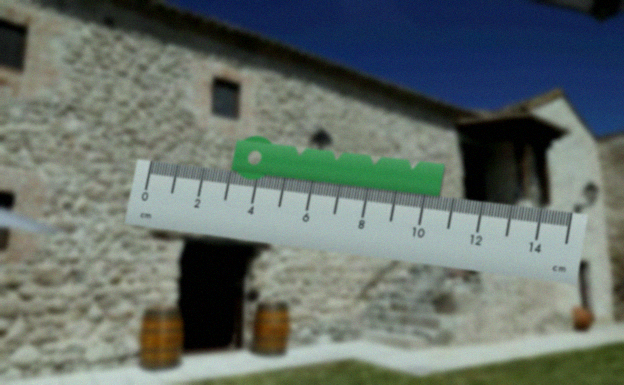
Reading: cm 7.5
